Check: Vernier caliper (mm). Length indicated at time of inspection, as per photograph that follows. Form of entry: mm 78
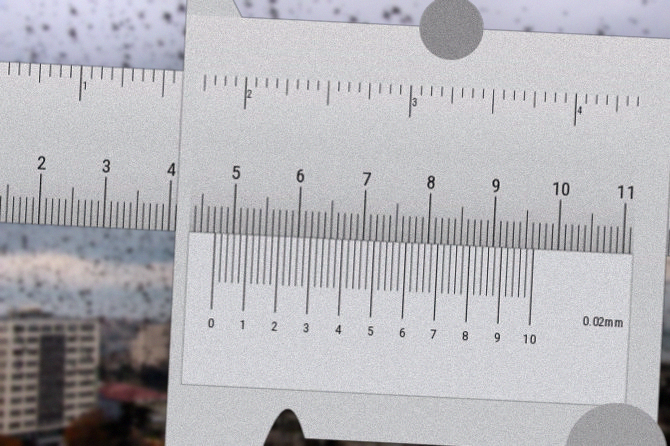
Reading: mm 47.2
